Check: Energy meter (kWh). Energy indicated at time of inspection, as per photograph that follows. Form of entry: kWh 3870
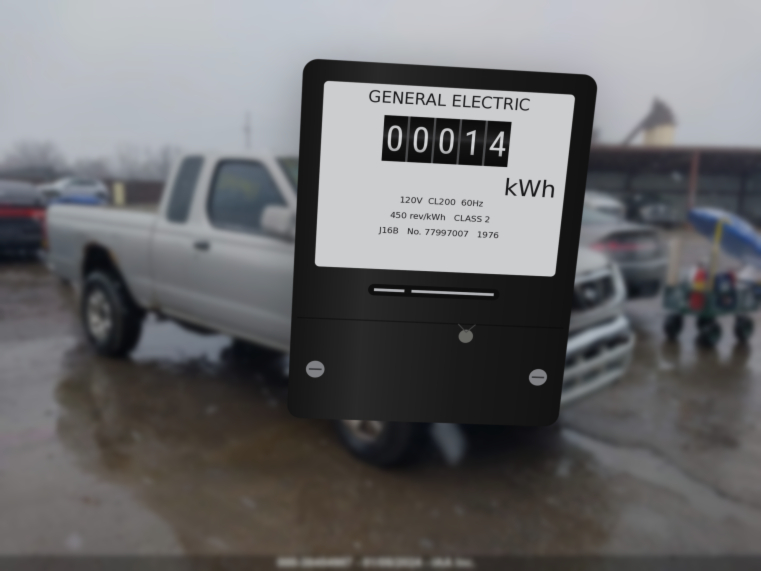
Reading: kWh 14
